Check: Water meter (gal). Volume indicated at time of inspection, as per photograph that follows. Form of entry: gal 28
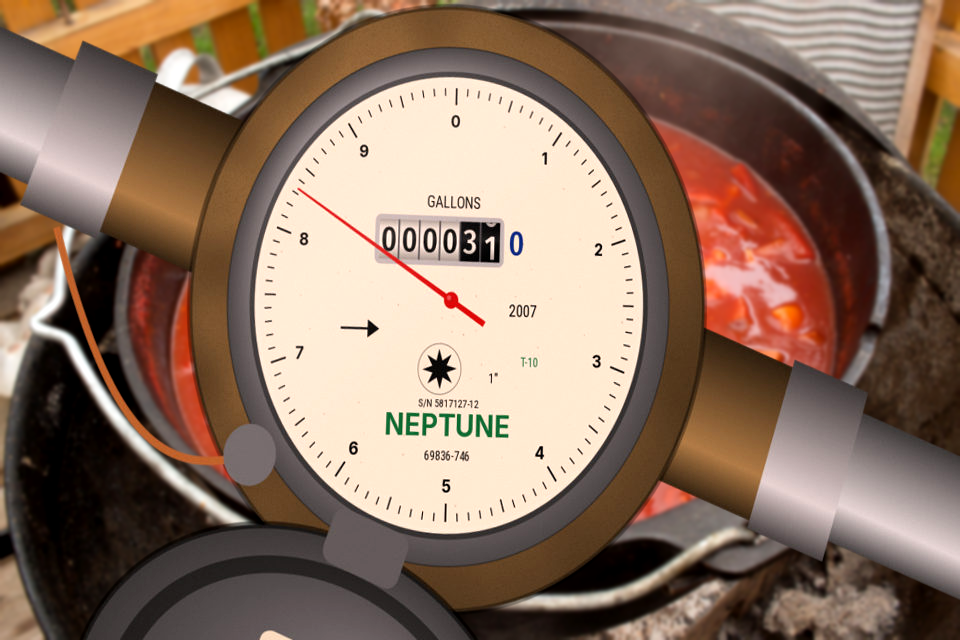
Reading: gal 308.3
